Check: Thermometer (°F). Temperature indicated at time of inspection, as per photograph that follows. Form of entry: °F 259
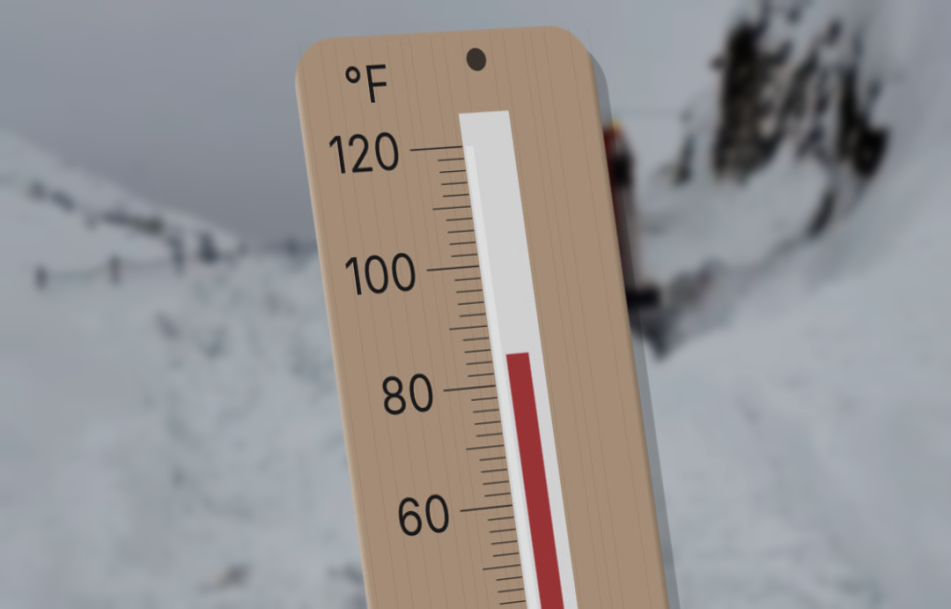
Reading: °F 85
